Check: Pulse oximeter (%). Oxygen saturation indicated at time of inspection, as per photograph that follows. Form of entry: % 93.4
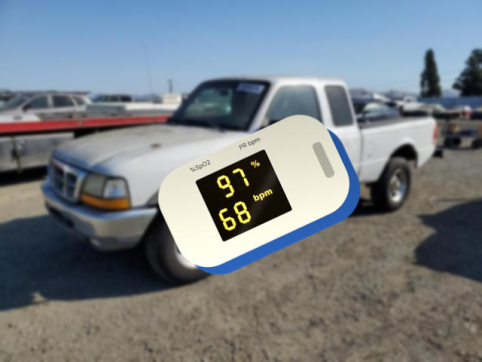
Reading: % 97
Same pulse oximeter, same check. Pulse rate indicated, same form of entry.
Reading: bpm 68
